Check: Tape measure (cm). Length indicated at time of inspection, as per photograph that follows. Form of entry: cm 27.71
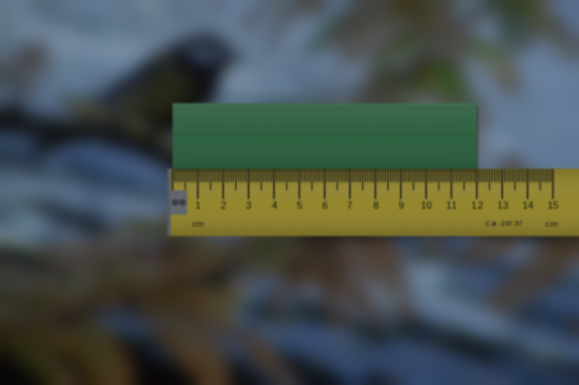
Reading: cm 12
